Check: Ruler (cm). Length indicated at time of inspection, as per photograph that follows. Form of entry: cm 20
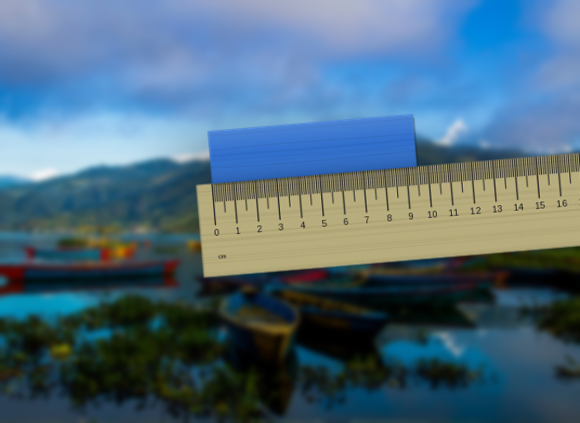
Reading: cm 9.5
